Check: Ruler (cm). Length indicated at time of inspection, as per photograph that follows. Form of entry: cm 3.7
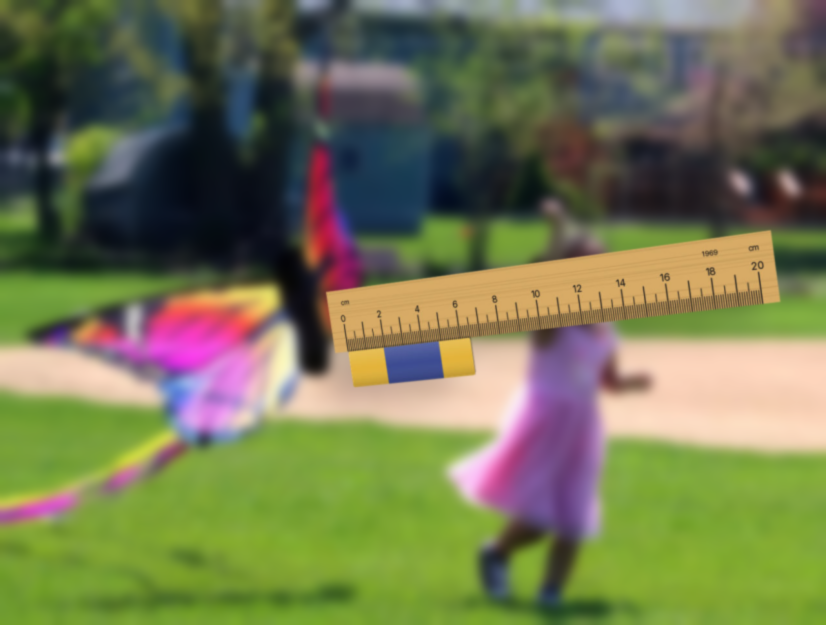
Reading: cm 6.5
